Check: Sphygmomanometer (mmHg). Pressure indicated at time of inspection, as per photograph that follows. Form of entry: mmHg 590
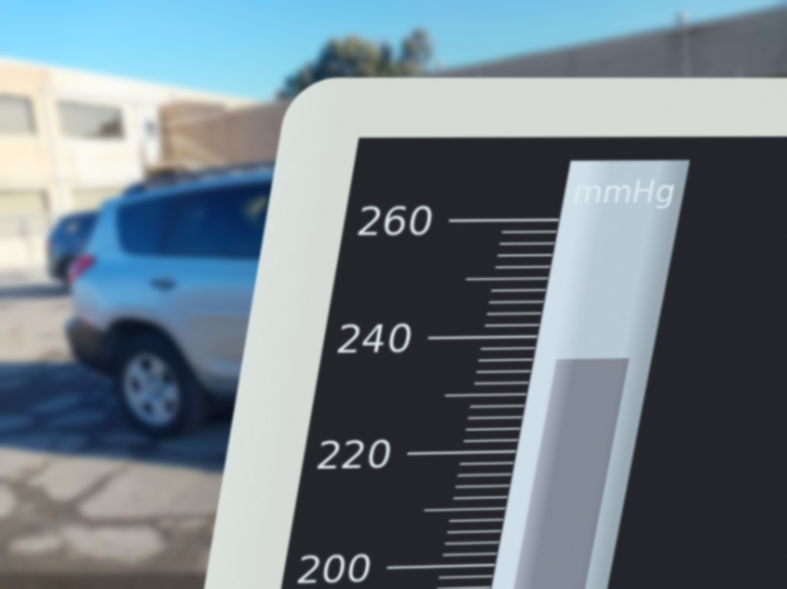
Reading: mmHg 236
